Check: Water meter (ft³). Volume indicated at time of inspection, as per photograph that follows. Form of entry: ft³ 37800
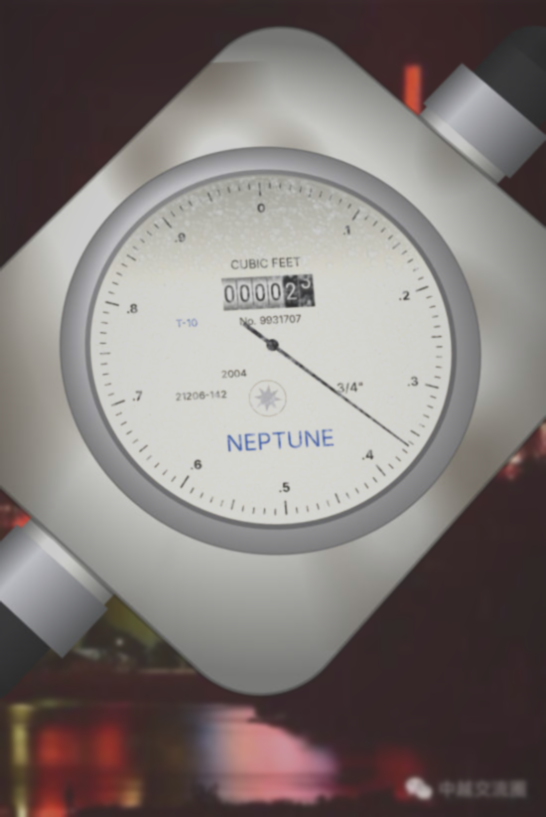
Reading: ft³ 23.36
